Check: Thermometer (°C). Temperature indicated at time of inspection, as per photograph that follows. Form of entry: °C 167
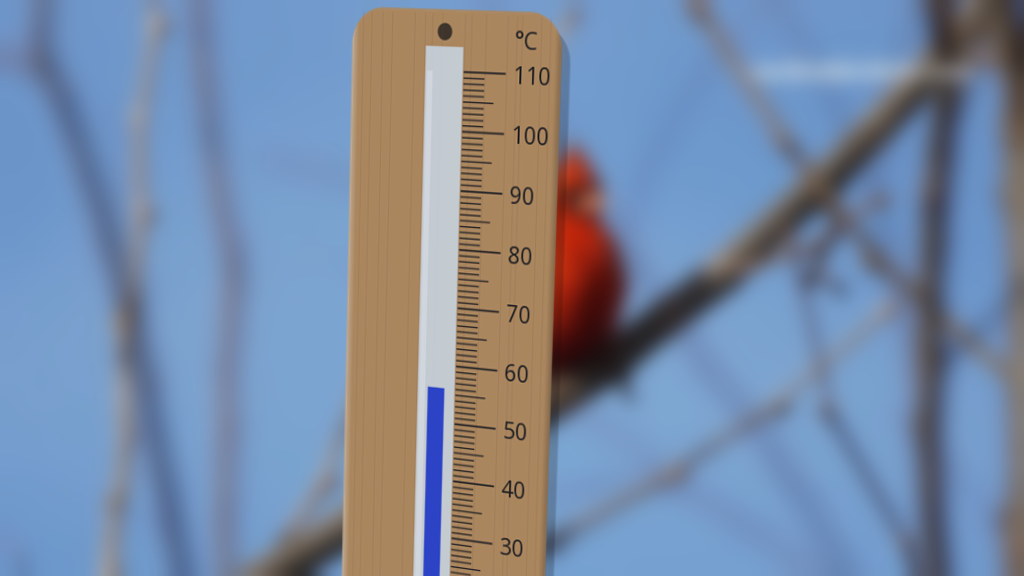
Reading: °C 56
